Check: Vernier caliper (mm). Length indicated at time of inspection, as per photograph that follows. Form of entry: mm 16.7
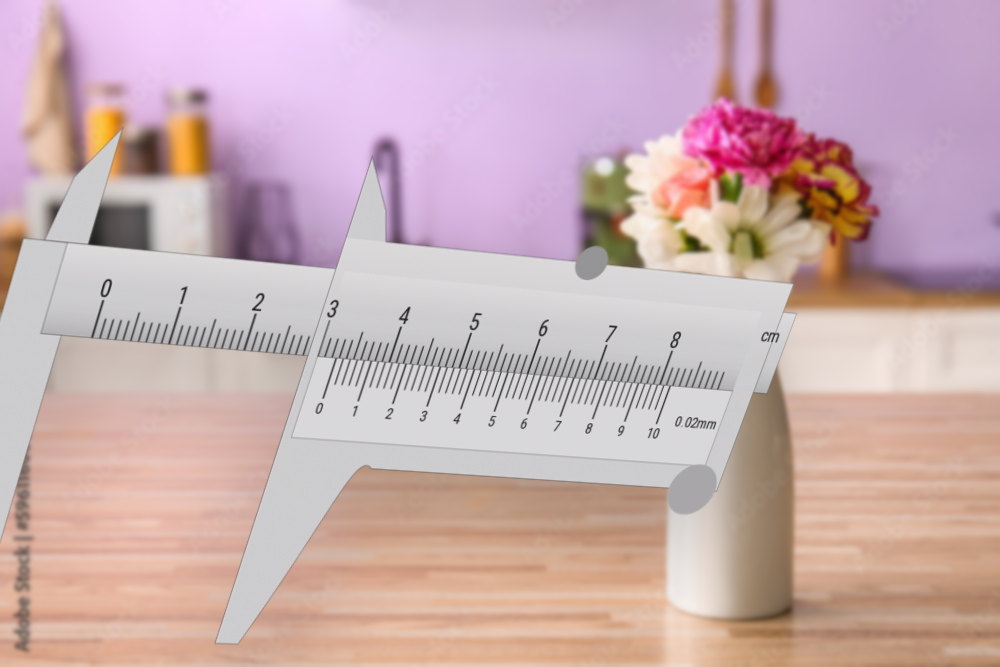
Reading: mm 32.6
